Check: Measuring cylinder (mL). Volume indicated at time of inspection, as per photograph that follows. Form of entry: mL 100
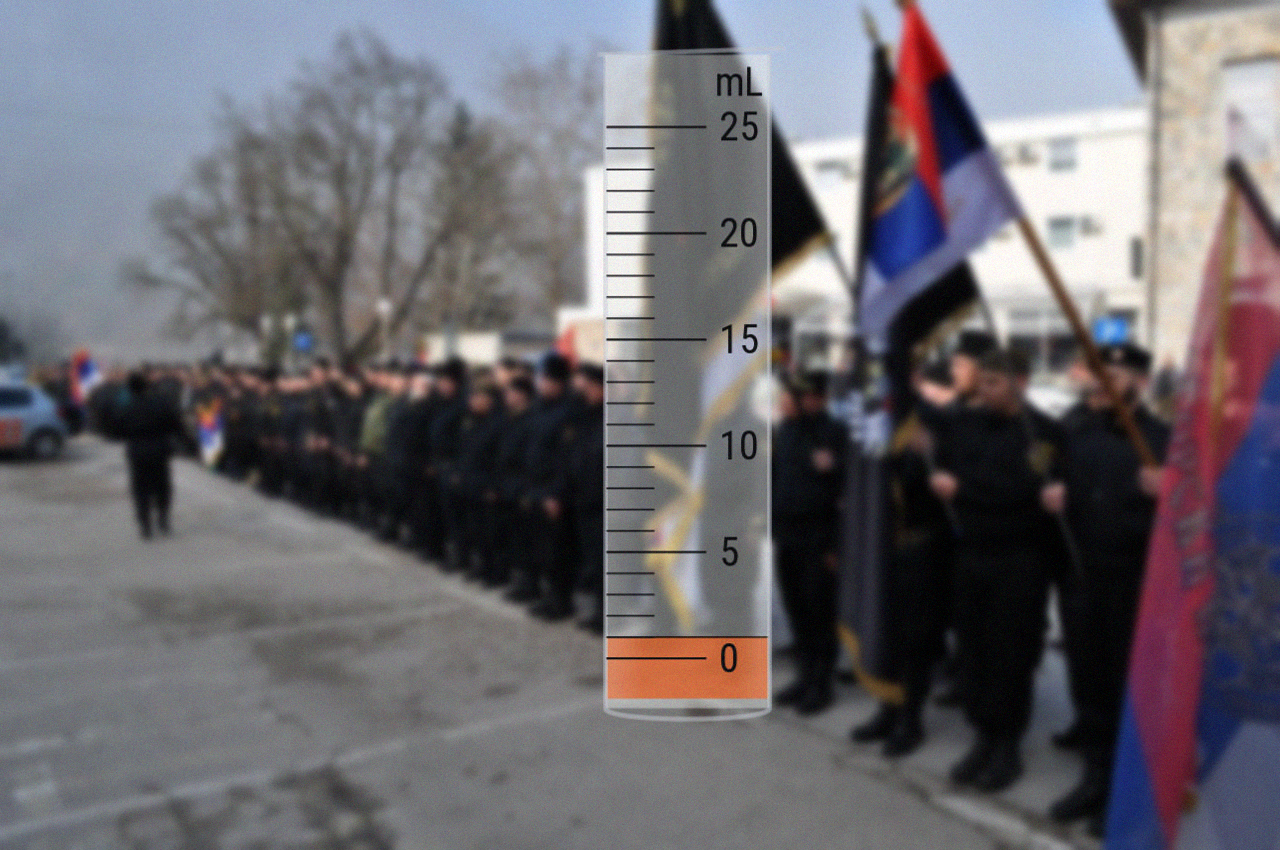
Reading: mL 1
